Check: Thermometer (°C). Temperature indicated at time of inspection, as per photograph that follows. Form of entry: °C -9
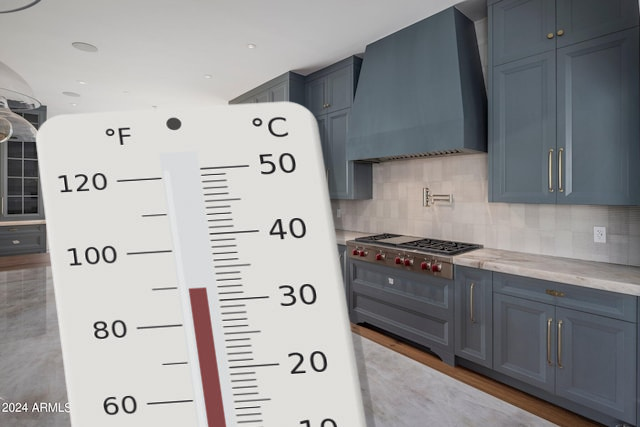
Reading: °C 32
